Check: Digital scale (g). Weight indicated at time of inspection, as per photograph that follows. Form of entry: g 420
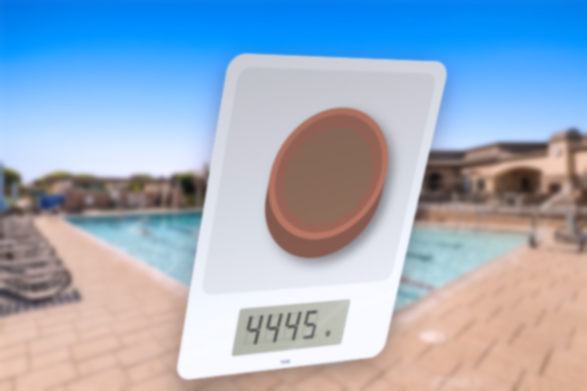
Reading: g 4445
